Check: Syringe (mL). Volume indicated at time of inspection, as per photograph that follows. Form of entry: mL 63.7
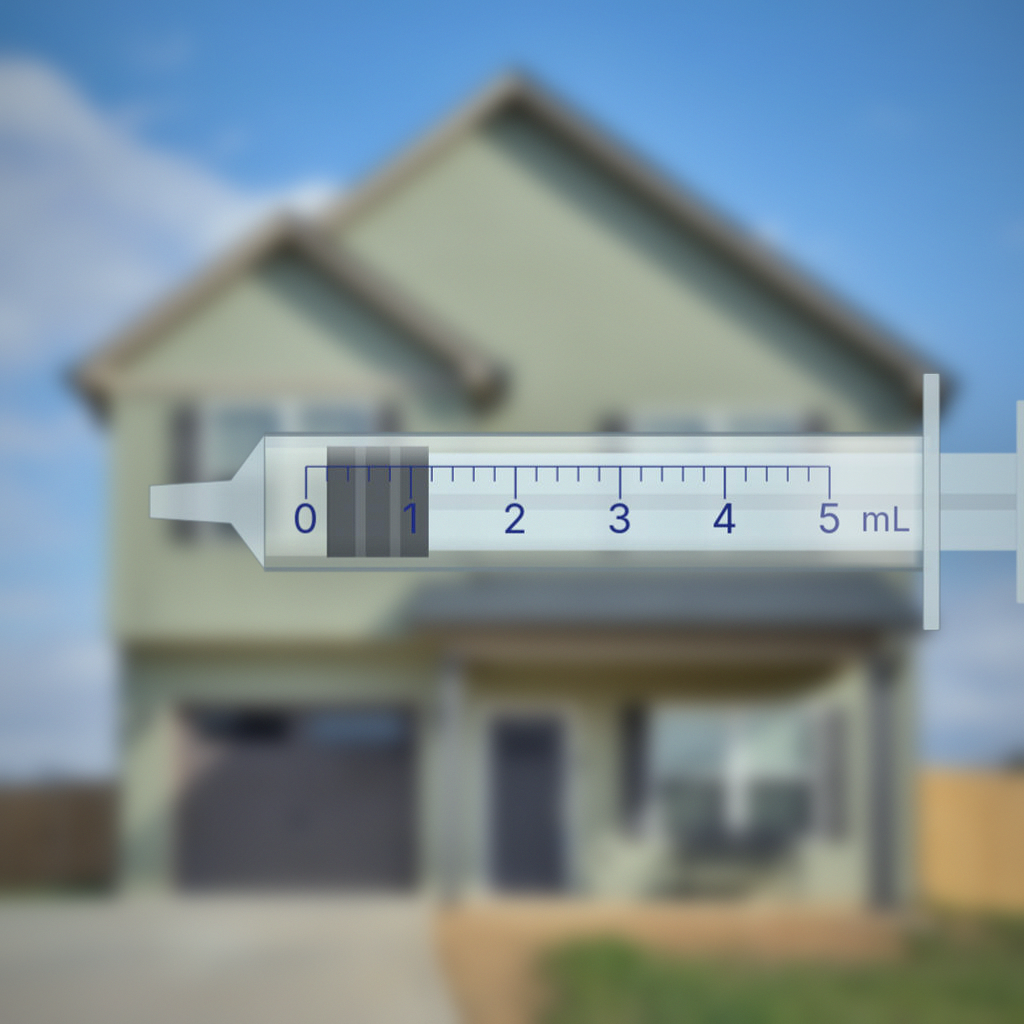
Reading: mL 0.2
